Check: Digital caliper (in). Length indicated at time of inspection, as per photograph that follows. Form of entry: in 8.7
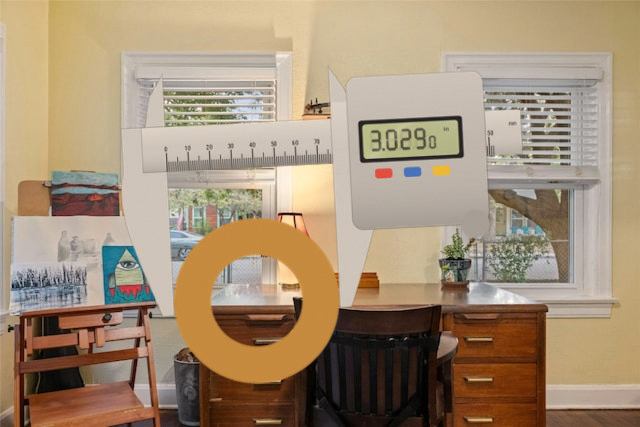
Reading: in 3.0290
